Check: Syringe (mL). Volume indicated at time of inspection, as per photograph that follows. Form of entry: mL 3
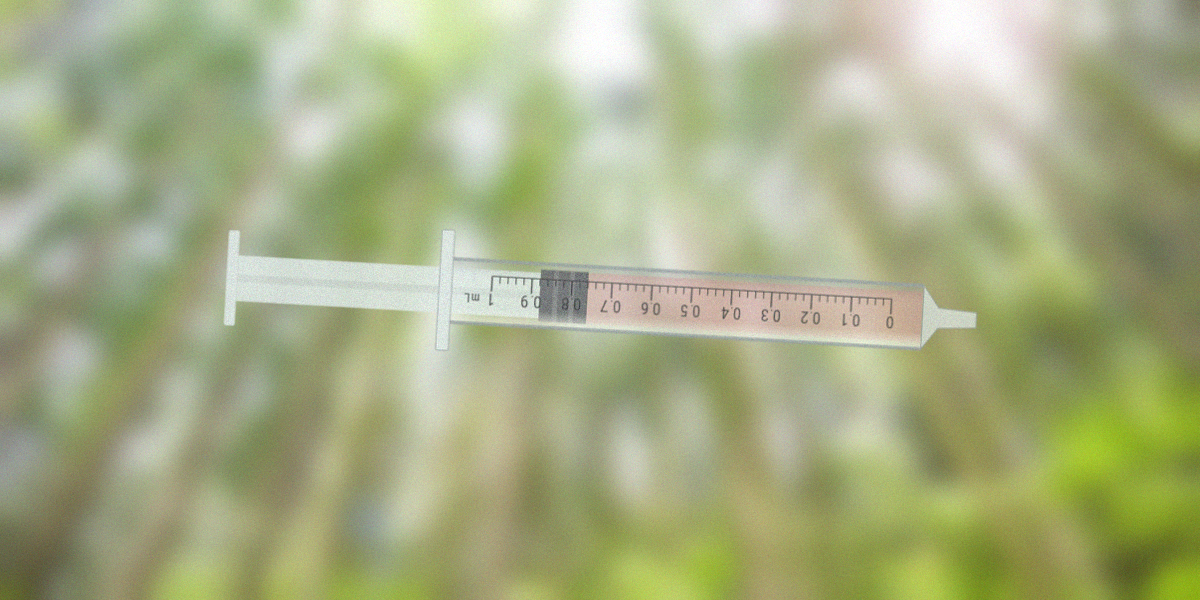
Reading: mL 0.76
